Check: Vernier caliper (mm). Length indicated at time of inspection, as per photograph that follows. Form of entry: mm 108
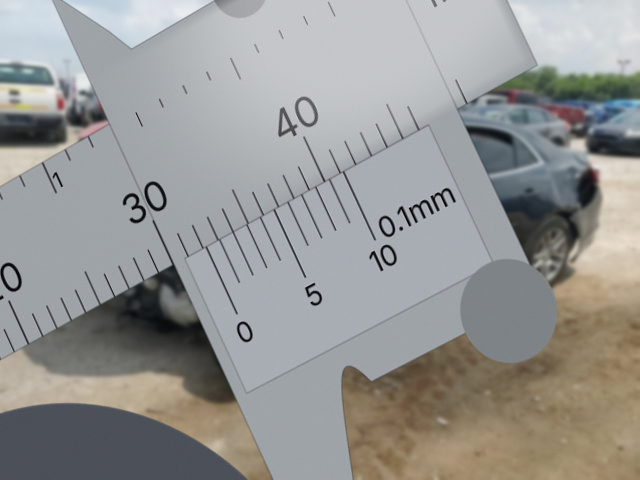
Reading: mm 32.2
